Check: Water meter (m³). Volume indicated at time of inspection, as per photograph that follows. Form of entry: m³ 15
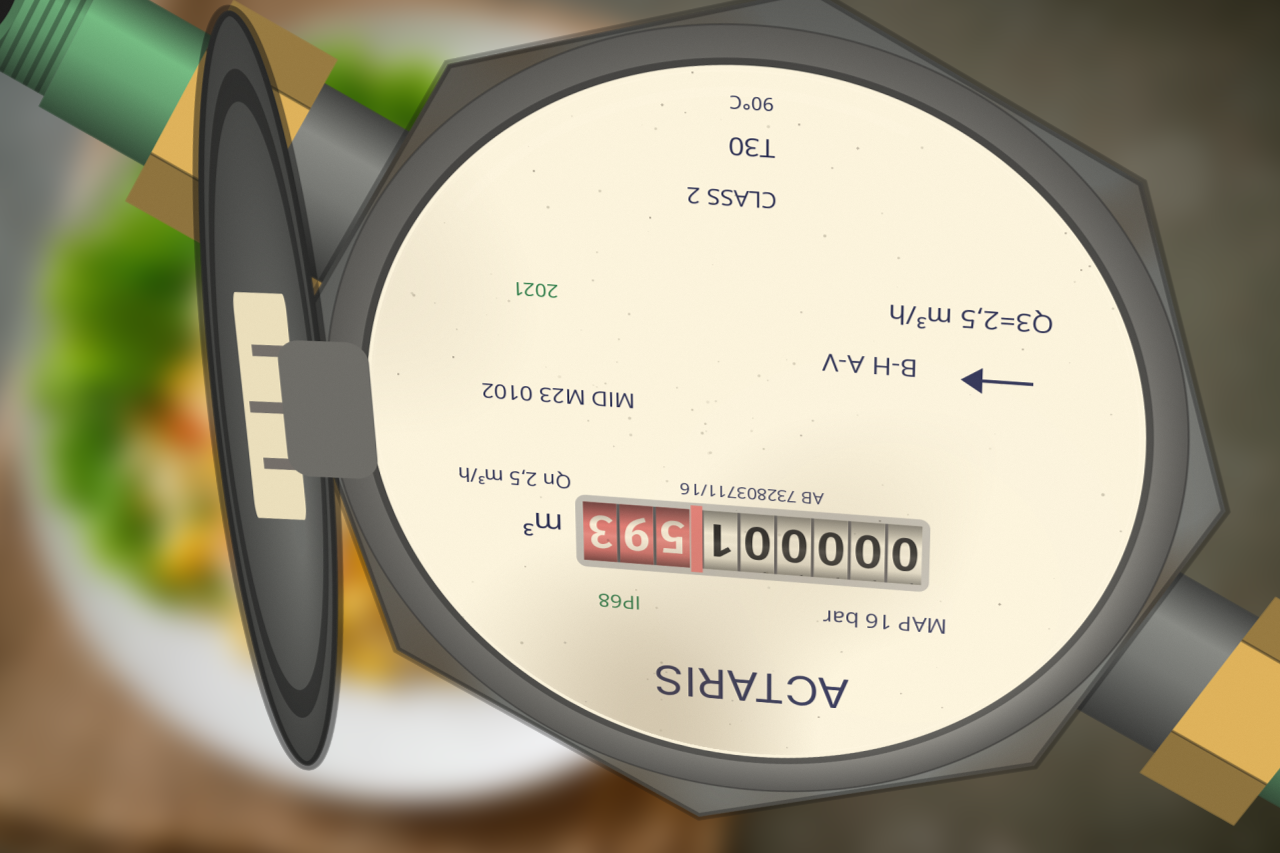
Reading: m³ 1.593
